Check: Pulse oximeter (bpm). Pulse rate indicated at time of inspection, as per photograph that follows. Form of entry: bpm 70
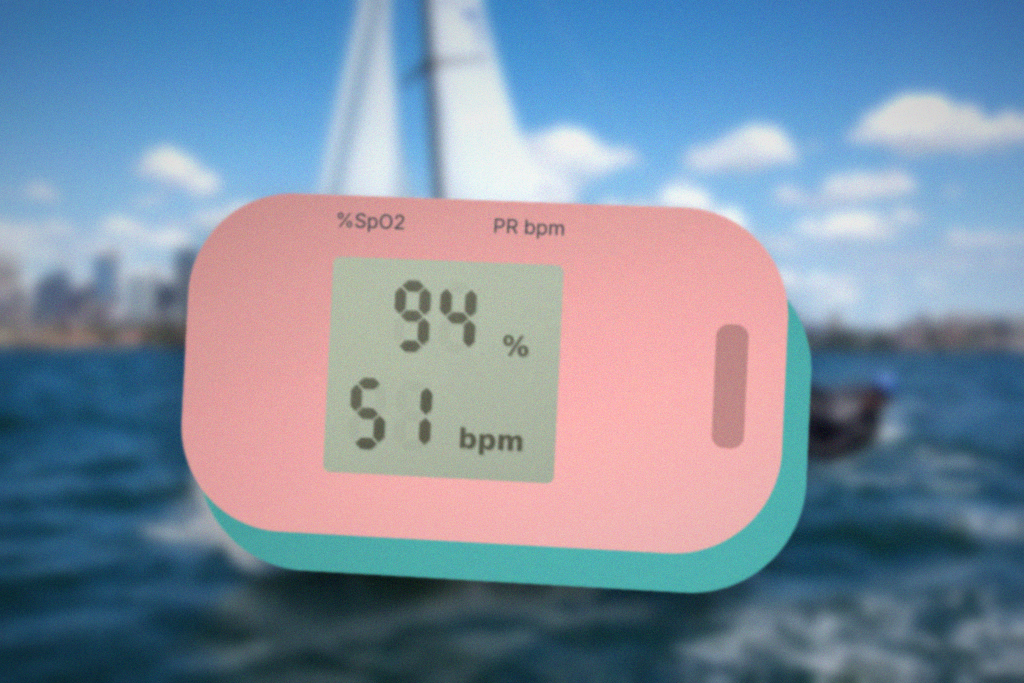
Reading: bpm 51
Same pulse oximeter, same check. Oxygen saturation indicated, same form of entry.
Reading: % 94
